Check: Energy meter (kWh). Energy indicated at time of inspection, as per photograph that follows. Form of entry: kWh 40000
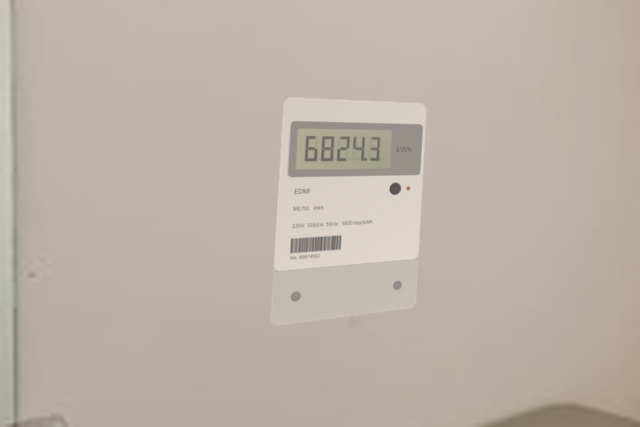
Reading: kWh 6824.3
